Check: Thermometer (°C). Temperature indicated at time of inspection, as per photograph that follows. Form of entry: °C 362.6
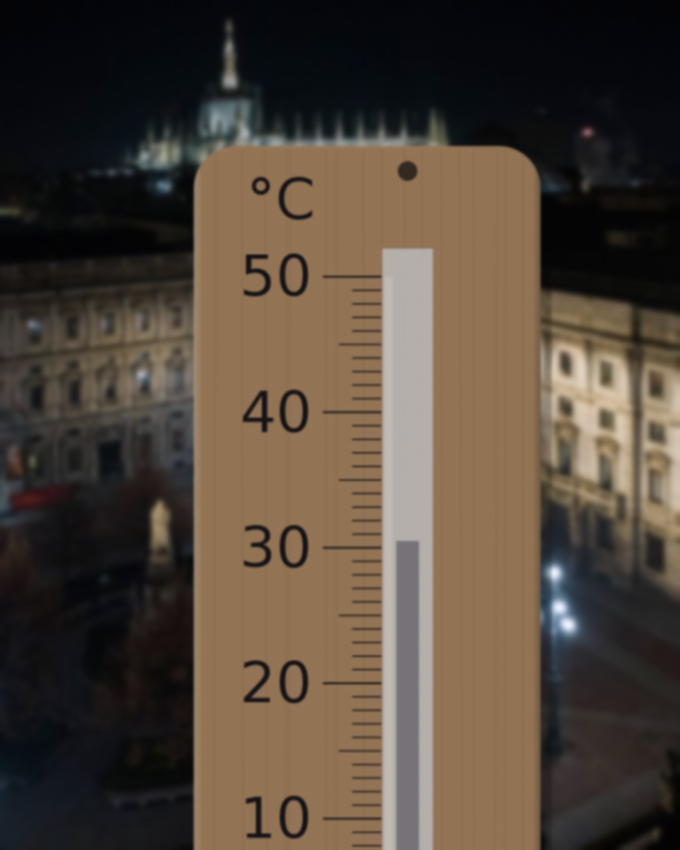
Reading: °C 30.5
